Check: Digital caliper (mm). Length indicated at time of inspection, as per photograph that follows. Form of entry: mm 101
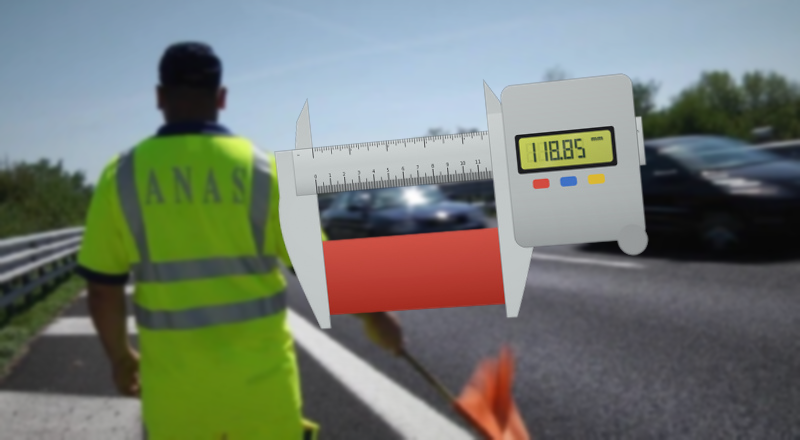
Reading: mm 118.85
